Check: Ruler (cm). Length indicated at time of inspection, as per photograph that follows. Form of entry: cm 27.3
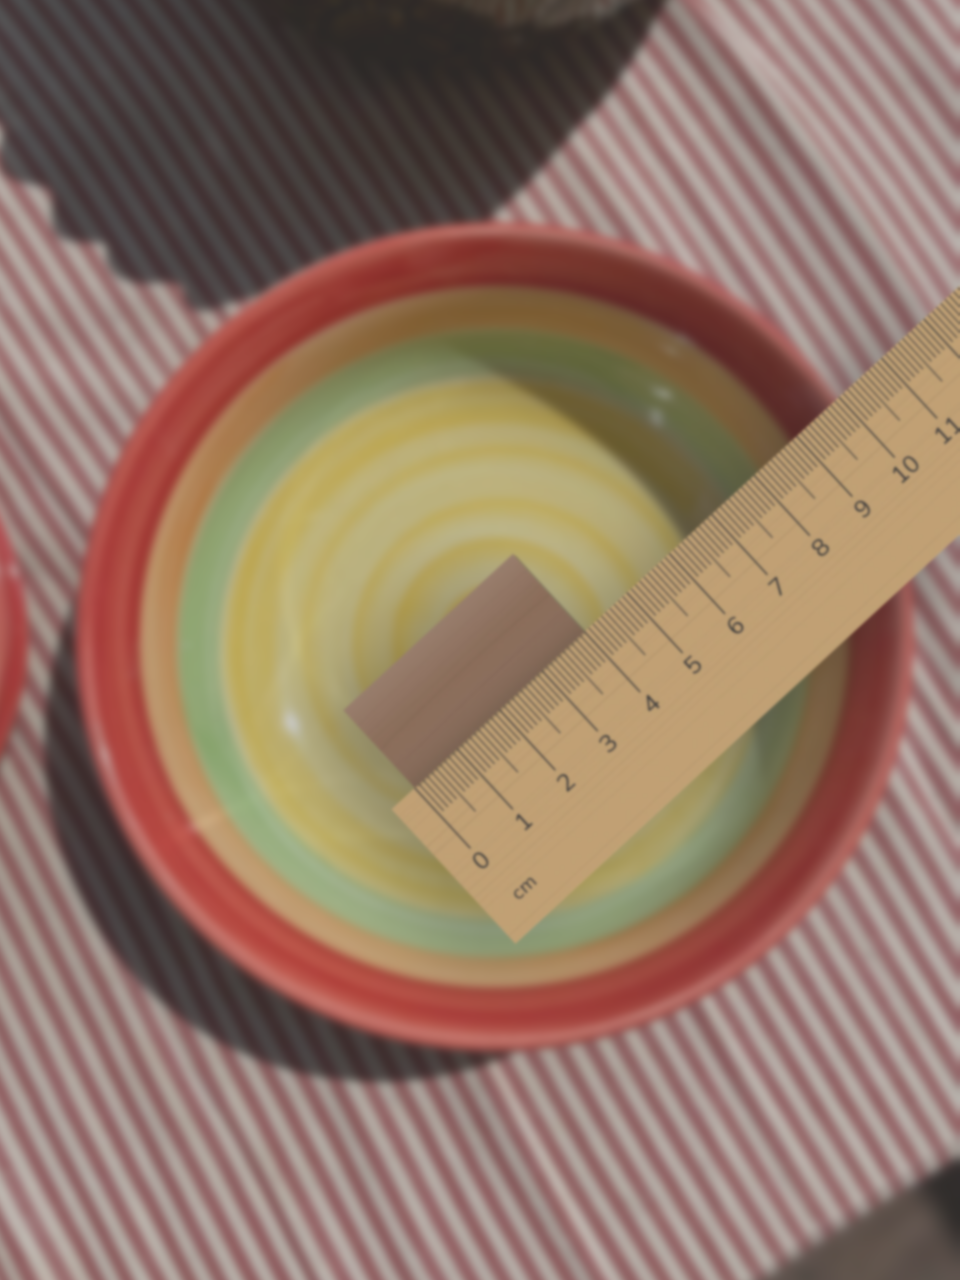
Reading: cm 4
